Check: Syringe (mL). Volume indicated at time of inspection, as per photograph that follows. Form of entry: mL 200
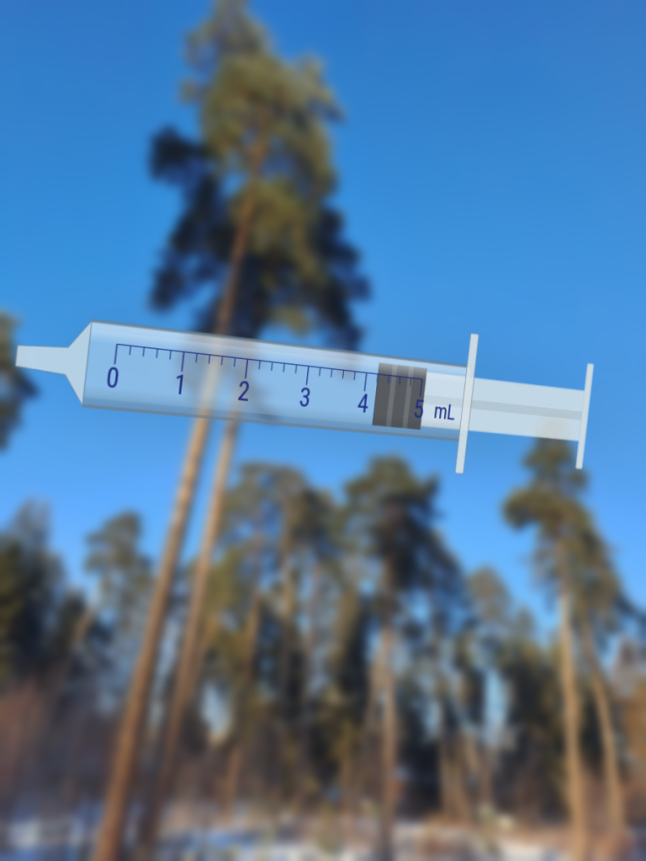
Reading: mL 4.2
